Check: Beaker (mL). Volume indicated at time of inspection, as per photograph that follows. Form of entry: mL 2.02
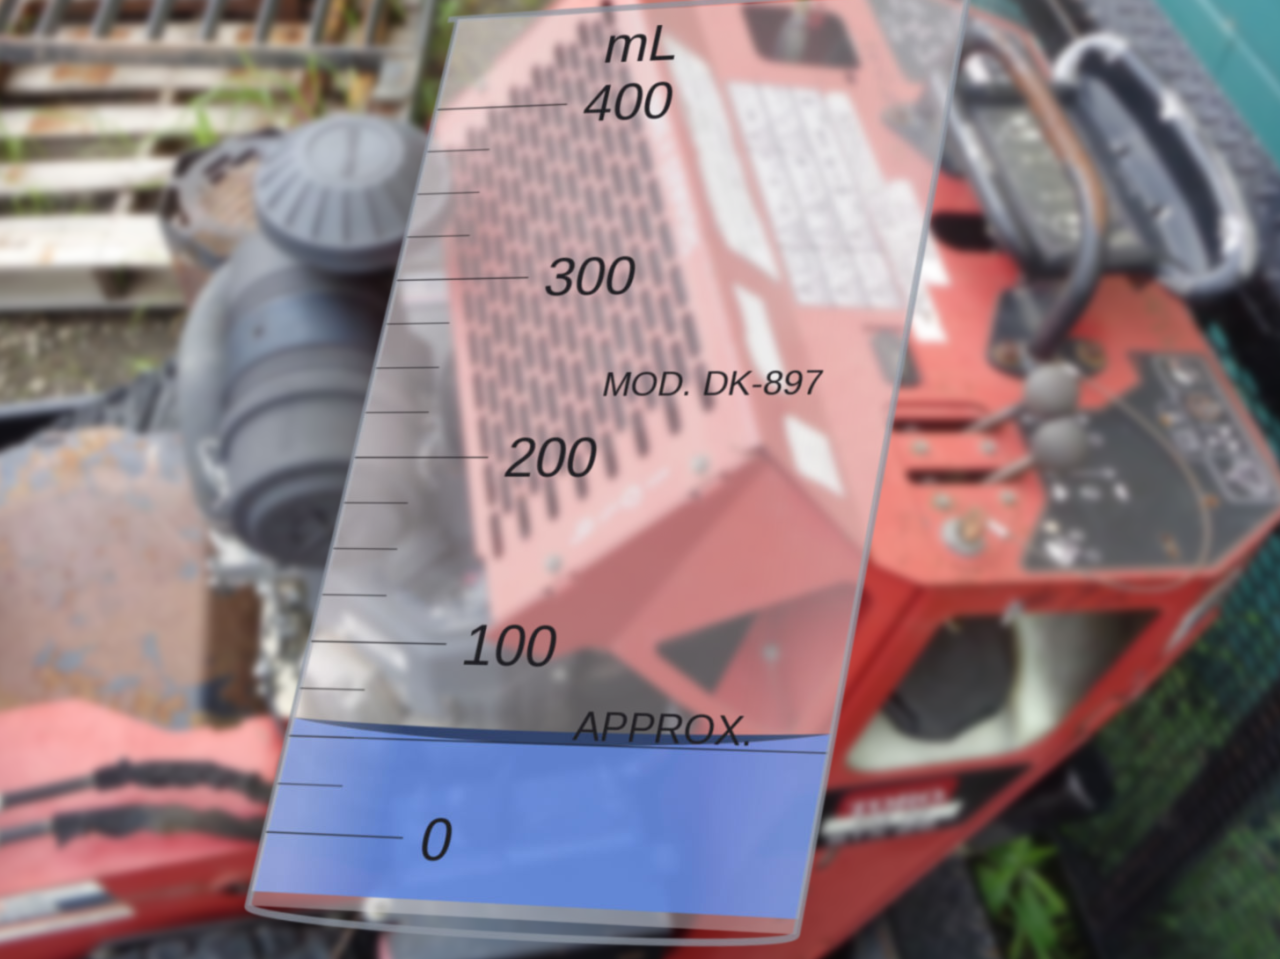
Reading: mL 50
